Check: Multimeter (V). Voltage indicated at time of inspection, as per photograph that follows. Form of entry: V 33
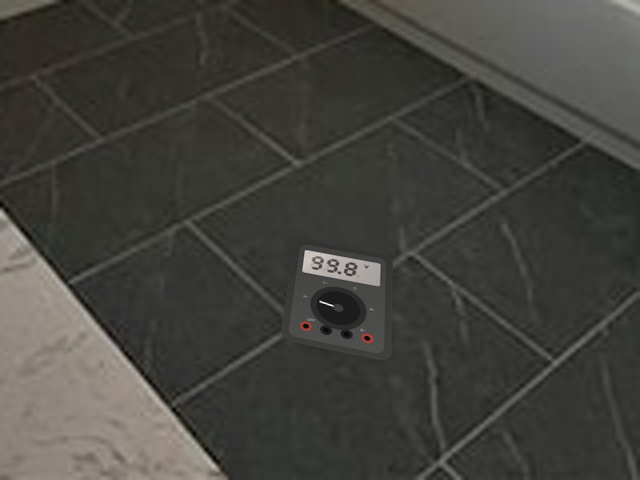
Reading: V 99.8
